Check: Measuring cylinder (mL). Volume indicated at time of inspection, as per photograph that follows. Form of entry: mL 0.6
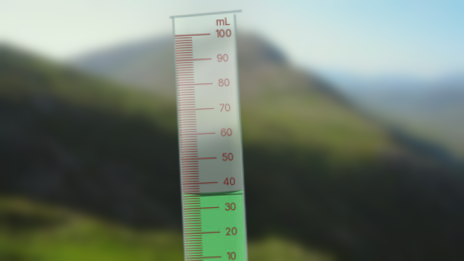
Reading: mL 35
